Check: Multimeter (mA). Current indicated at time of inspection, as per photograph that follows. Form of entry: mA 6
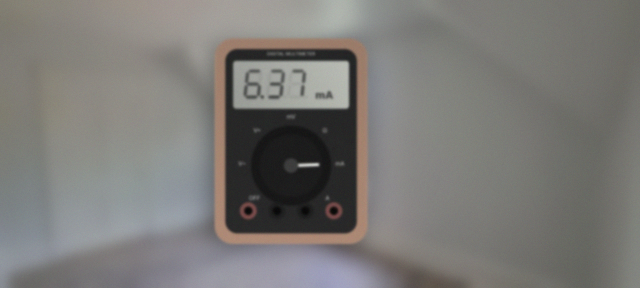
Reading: mA 6.37
